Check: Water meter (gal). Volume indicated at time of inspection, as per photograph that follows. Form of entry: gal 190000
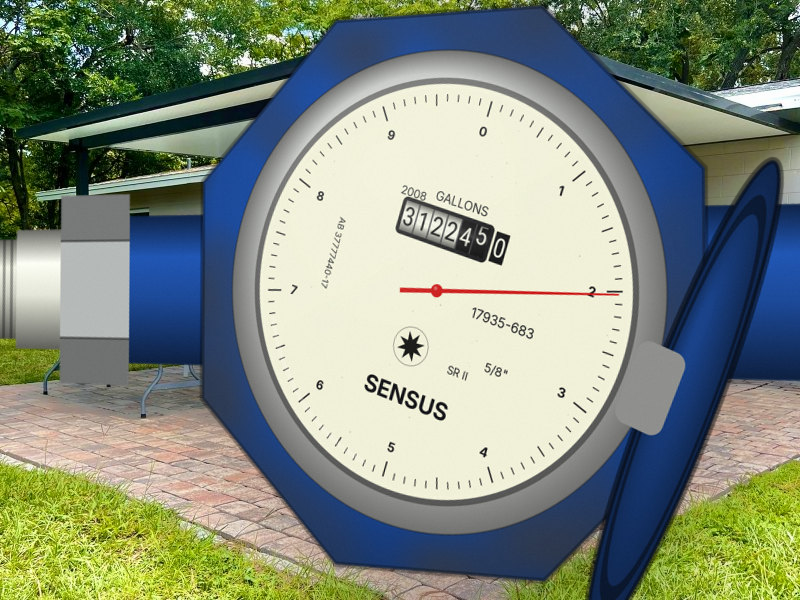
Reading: gal 3122452.0
